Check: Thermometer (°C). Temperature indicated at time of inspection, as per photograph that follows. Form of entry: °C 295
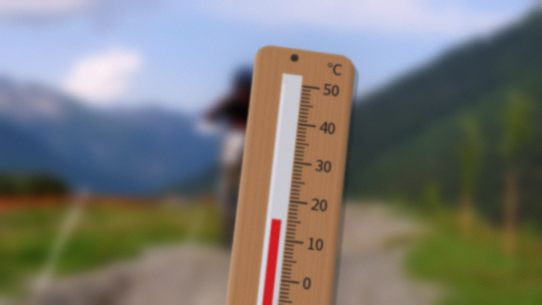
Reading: °C 15
